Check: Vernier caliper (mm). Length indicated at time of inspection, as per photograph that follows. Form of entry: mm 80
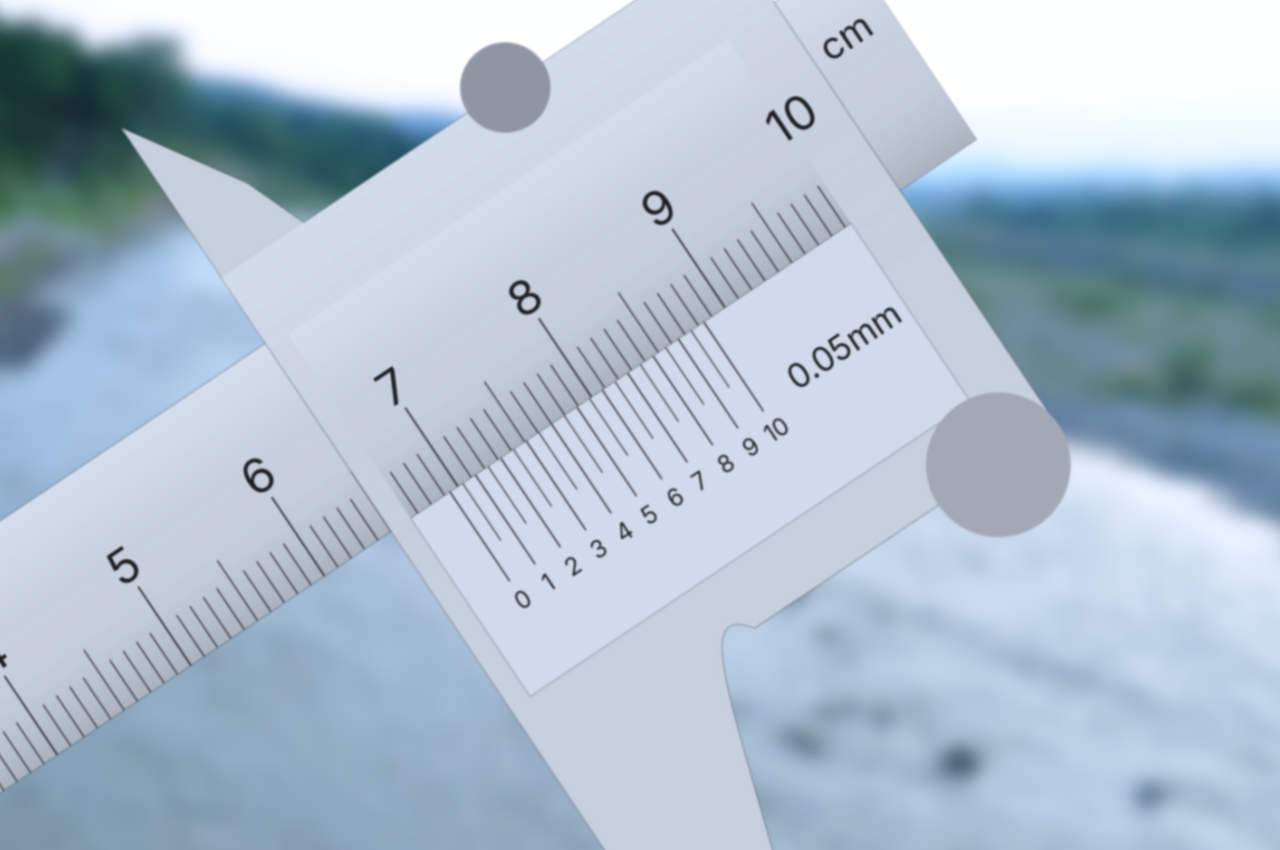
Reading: mm 69.4
